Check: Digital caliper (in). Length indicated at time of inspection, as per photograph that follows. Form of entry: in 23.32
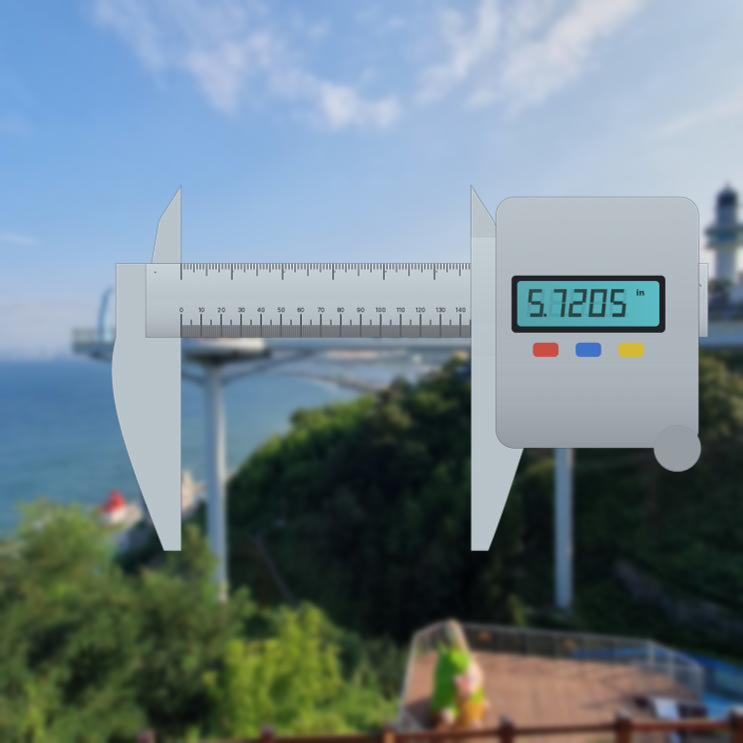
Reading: in 5.7205
